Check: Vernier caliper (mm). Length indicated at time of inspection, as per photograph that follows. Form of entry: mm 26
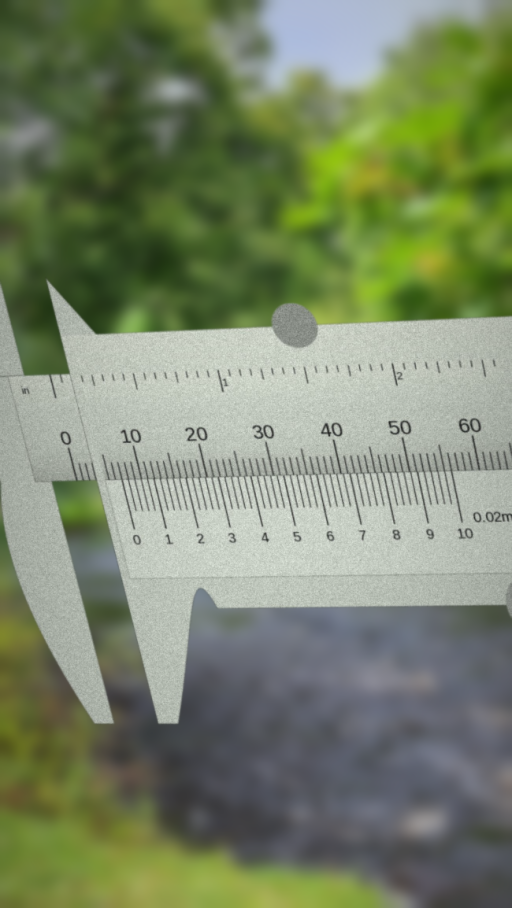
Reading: mm 7.0
